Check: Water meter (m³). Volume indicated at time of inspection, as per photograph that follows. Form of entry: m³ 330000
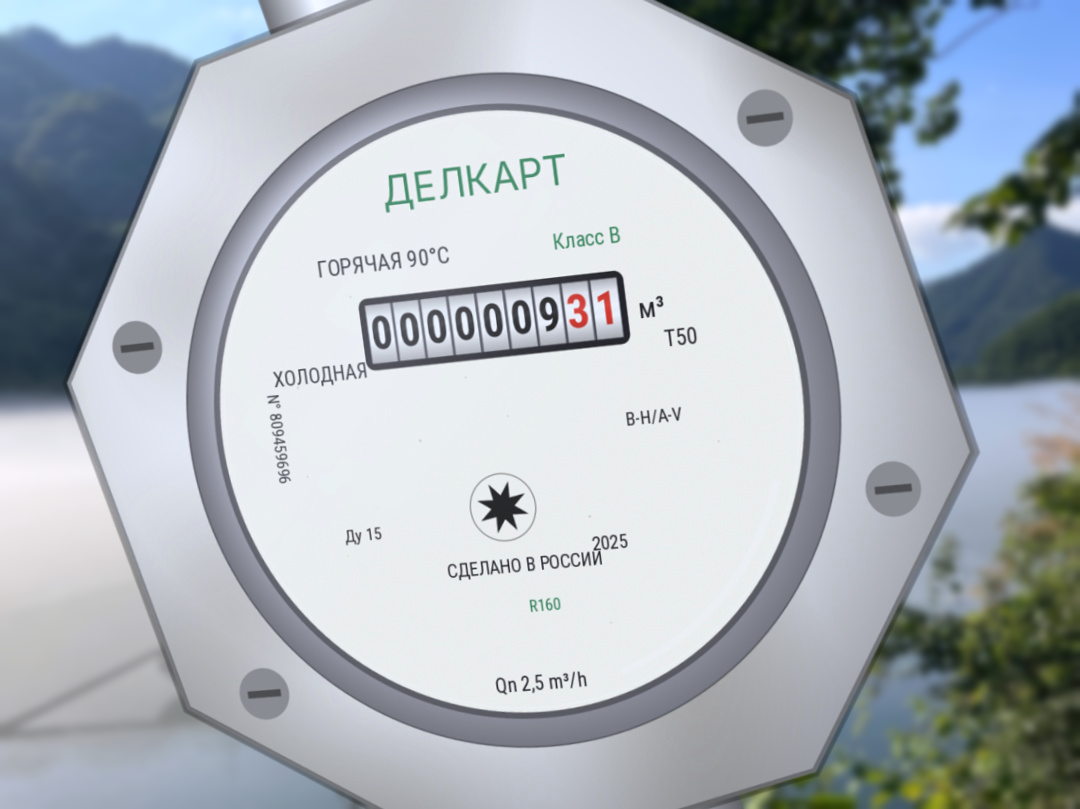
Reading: m³ 9.31
